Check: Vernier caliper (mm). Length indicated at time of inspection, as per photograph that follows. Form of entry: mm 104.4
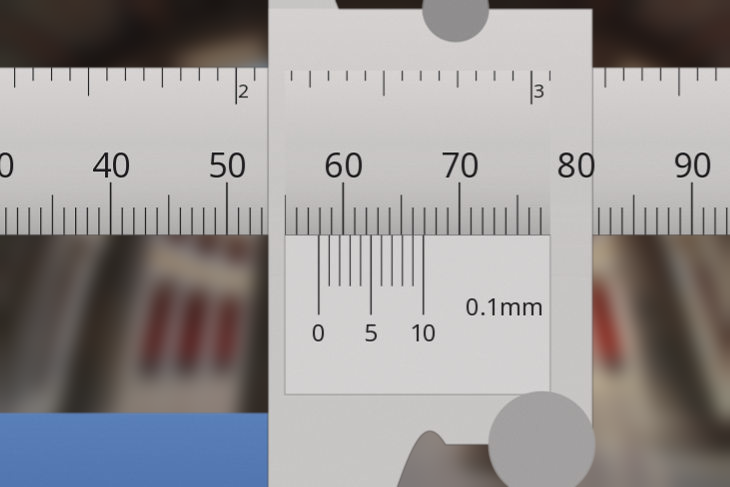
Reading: mm 57.9
